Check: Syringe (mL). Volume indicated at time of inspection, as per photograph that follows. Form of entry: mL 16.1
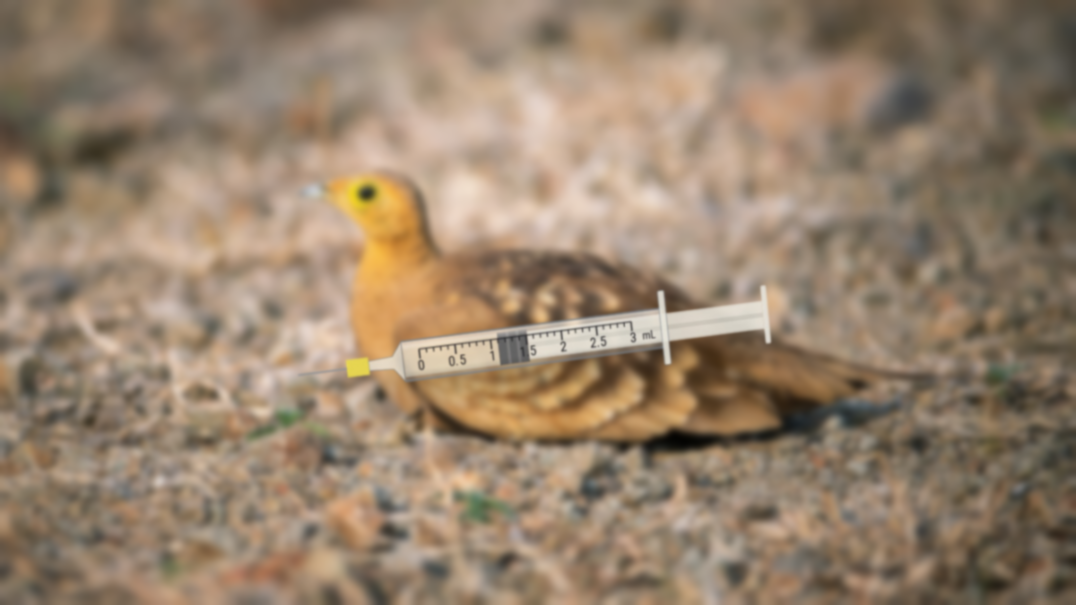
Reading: mL 1.1
